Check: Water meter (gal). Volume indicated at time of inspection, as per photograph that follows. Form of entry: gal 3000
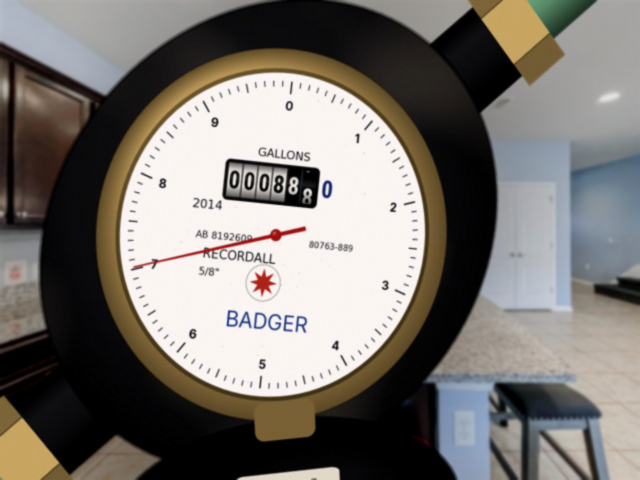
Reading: gal 8877.0
